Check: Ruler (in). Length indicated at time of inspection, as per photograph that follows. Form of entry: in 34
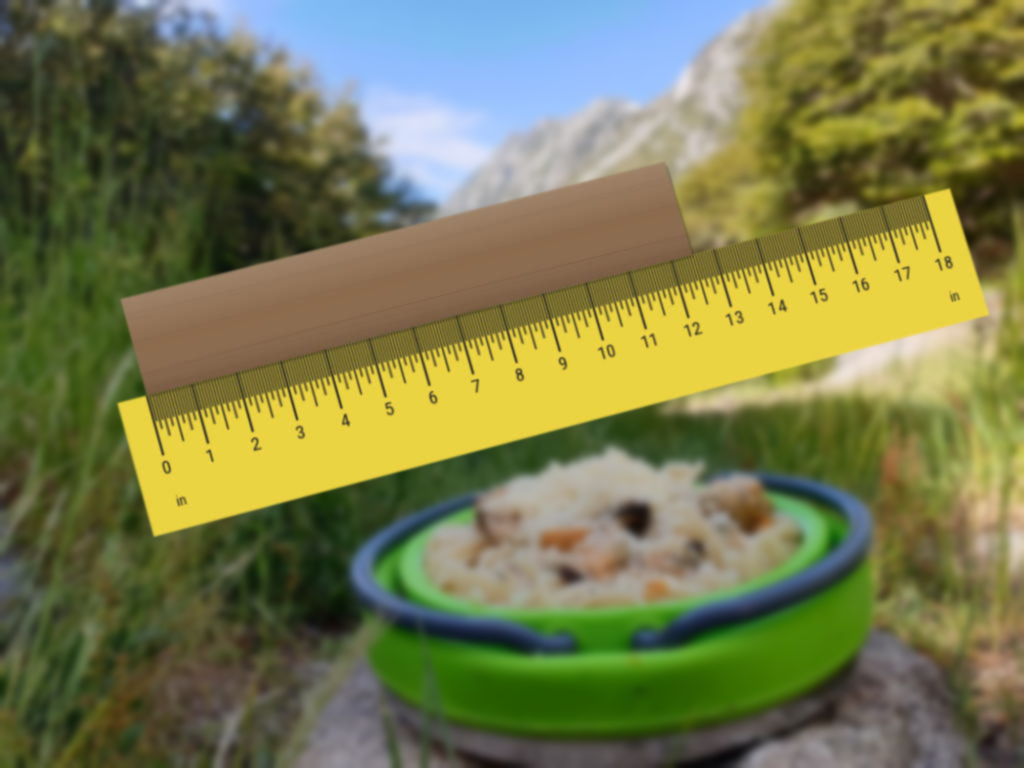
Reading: in 12.5
